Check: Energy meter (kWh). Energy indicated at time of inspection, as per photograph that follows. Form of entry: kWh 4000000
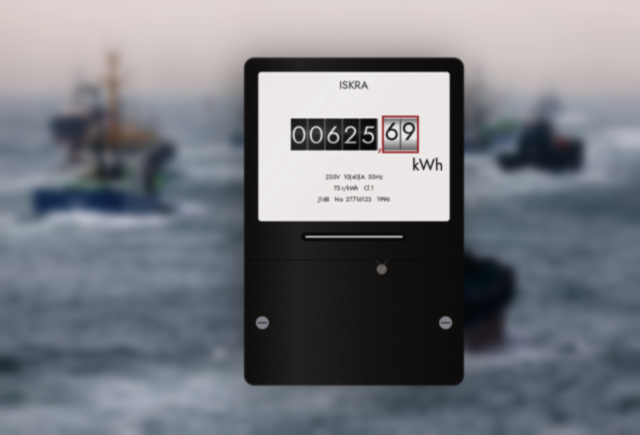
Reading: kWh 625.69
